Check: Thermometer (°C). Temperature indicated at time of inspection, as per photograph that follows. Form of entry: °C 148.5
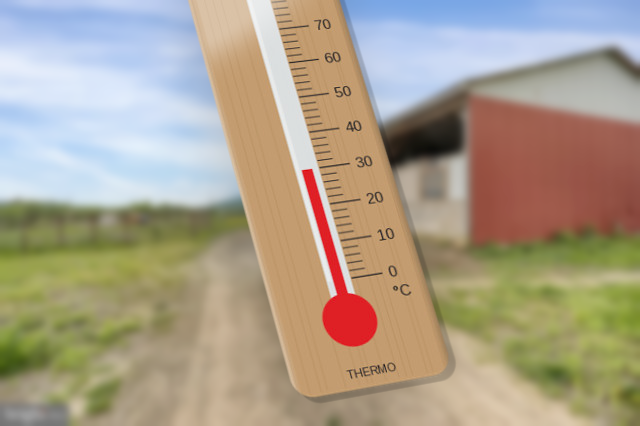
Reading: °C 30
